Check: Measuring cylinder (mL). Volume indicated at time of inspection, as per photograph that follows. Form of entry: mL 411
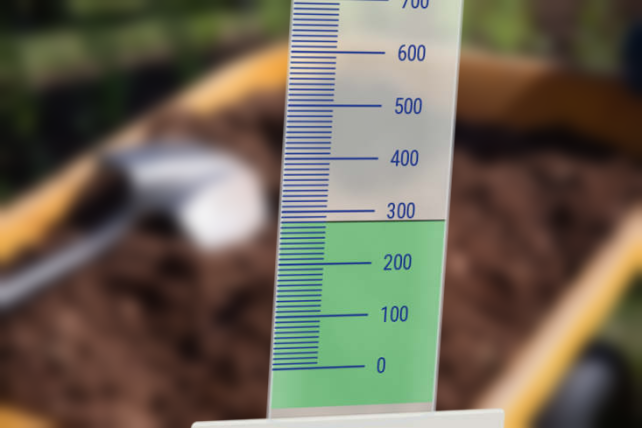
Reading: mL 280
